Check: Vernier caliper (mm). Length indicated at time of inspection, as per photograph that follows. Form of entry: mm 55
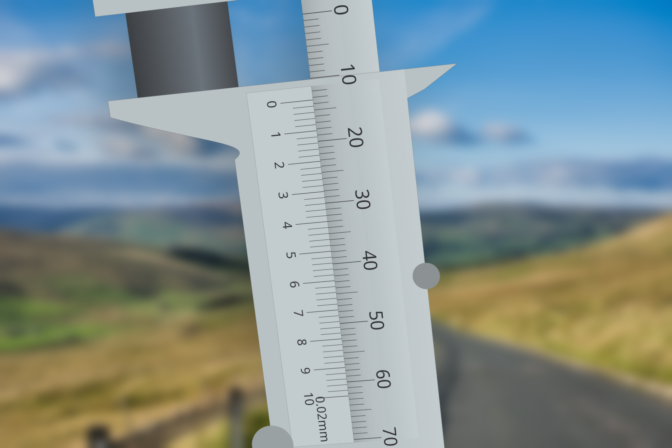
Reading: mm 13.4
